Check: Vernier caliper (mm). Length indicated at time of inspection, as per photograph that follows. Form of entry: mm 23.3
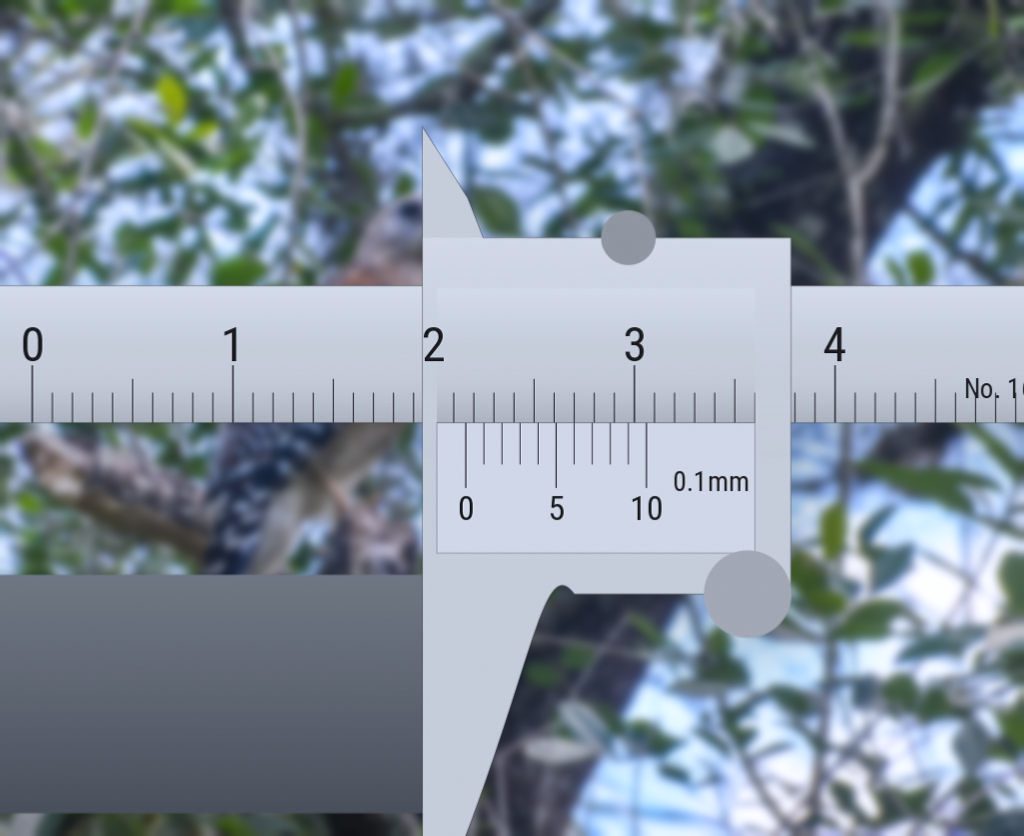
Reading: mm 21.6
